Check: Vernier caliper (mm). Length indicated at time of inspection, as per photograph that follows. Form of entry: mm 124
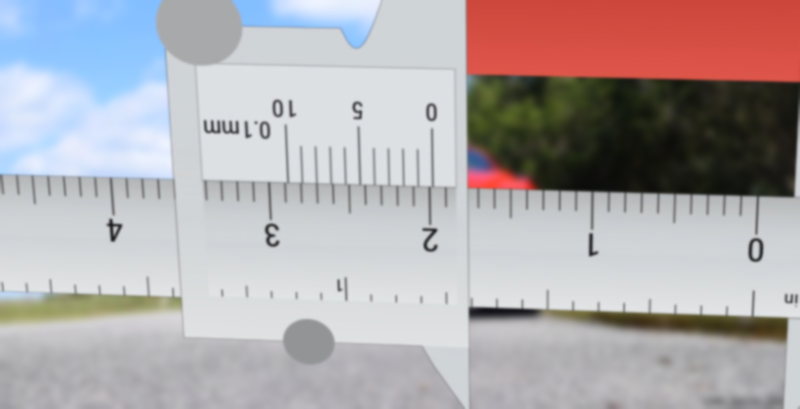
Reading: mm 19.8
